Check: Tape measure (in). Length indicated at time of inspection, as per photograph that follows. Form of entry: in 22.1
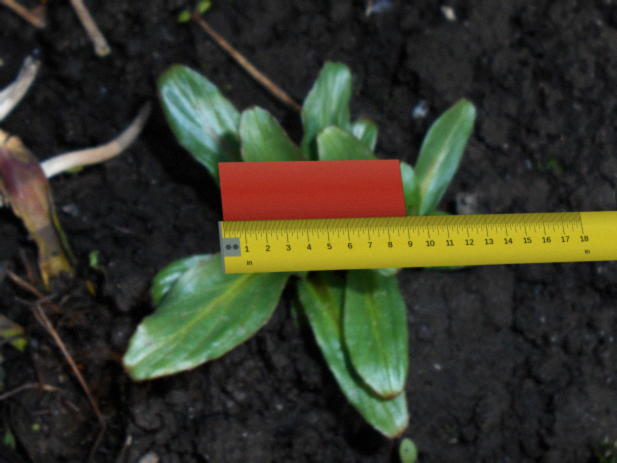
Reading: in 9
